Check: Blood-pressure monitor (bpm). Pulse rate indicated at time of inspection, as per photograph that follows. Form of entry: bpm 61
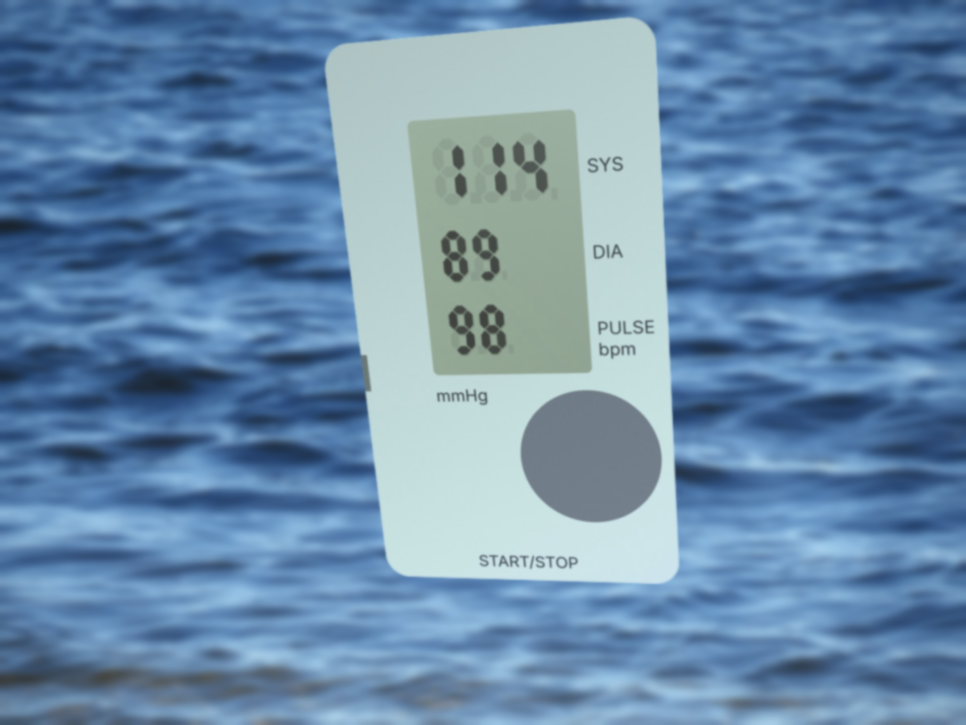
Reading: bpm 98
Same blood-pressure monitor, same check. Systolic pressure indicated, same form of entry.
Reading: mmHg 114
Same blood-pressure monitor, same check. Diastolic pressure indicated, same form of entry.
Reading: mmHg 89
